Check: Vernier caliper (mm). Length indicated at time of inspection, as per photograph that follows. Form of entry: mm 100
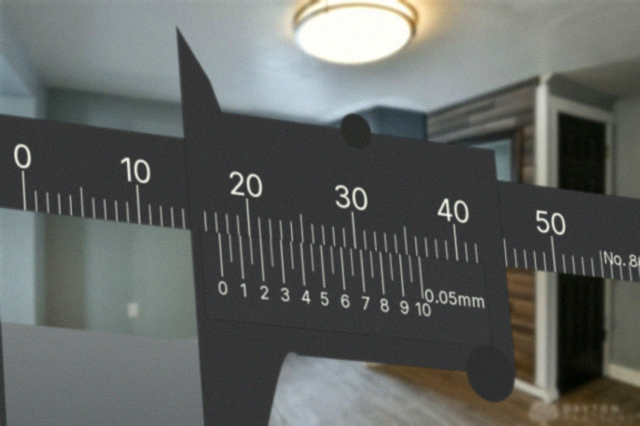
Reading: mm 17.2
